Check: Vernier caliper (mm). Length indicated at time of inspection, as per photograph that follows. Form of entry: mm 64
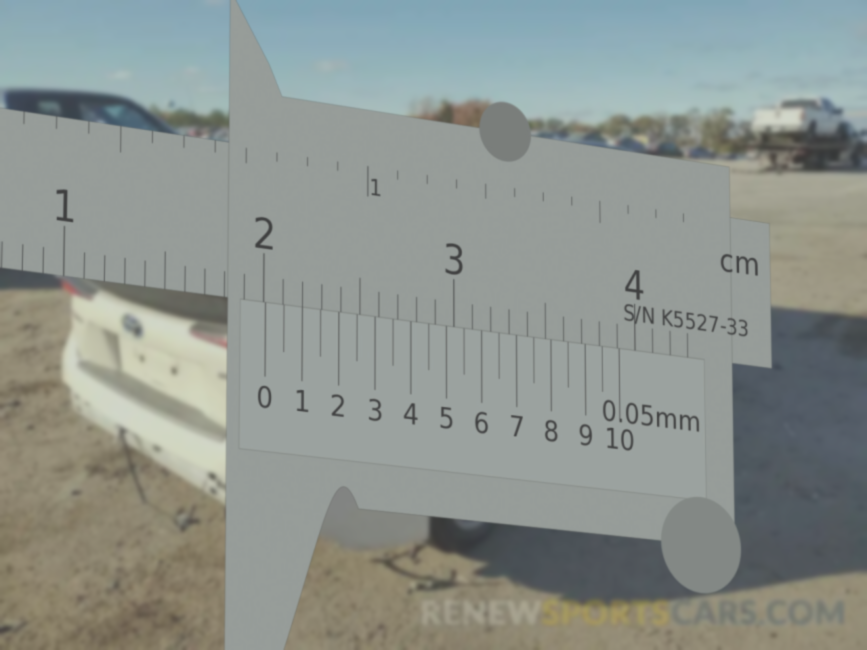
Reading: mm 20.1
